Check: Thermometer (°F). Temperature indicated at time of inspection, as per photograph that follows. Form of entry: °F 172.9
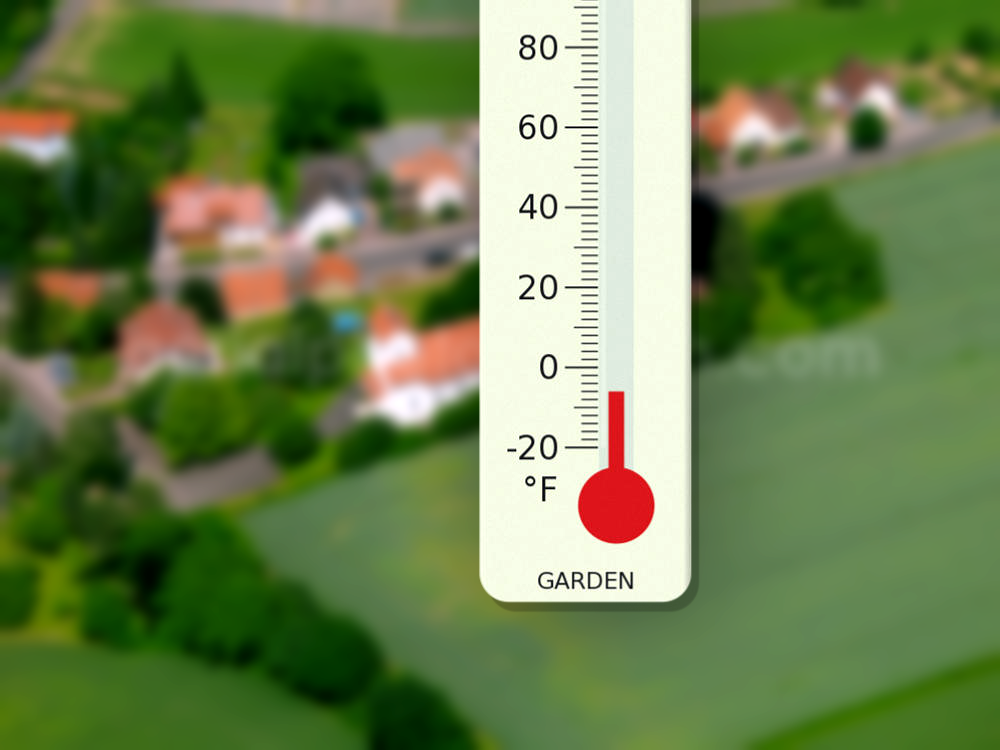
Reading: °F -6
